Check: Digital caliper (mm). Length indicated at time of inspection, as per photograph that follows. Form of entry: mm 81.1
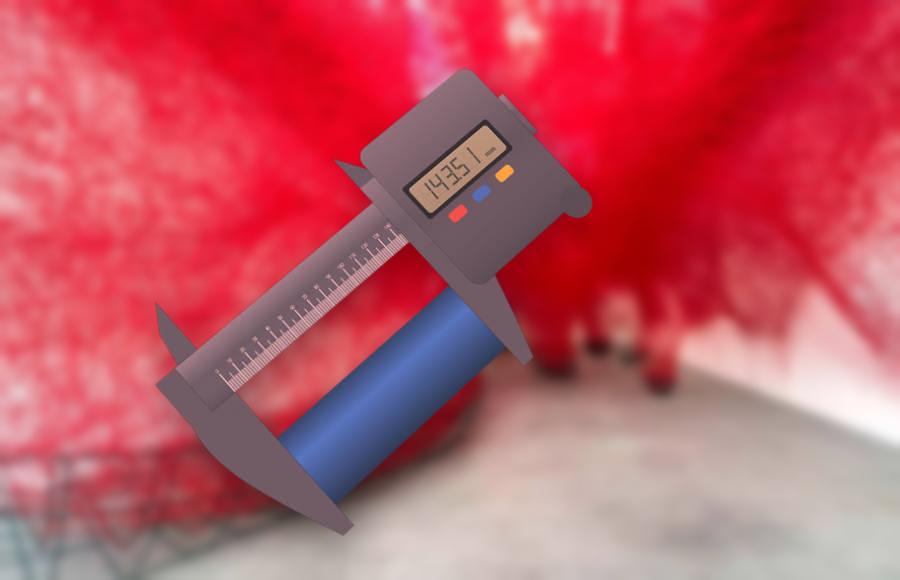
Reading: mm 143.51
